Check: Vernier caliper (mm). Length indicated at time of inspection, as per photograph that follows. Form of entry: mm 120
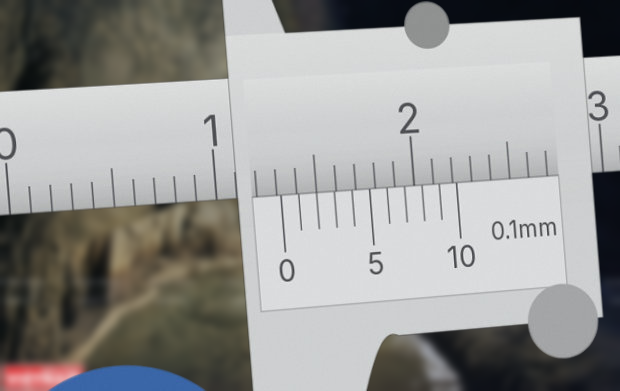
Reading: mm 13.2
